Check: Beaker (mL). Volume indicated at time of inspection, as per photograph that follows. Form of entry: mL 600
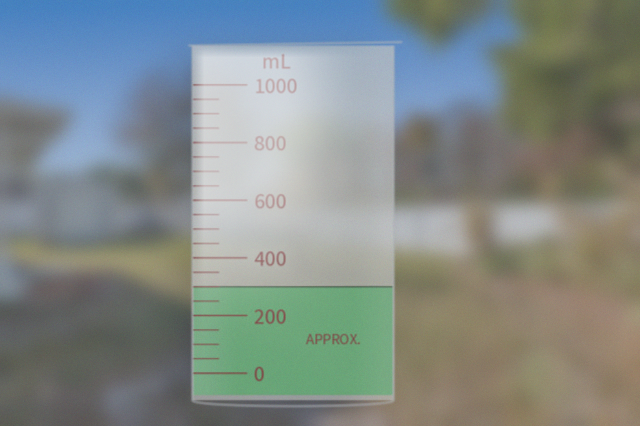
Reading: mL 300
